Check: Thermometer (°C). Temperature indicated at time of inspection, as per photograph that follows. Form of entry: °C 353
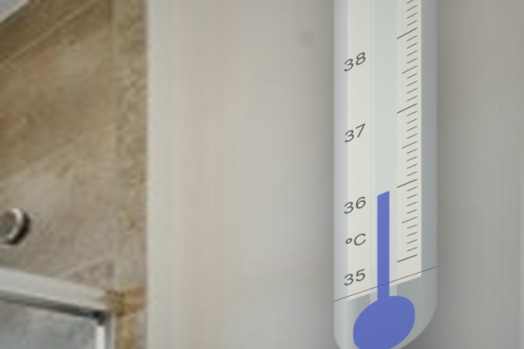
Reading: °C 36
